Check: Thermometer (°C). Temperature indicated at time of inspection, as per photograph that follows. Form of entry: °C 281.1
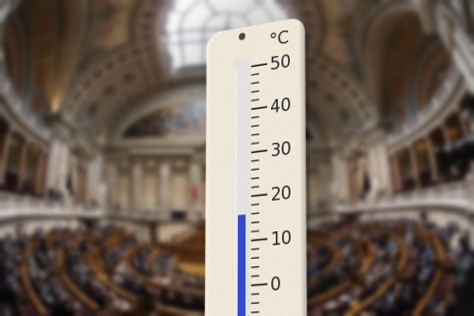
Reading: °C 16
